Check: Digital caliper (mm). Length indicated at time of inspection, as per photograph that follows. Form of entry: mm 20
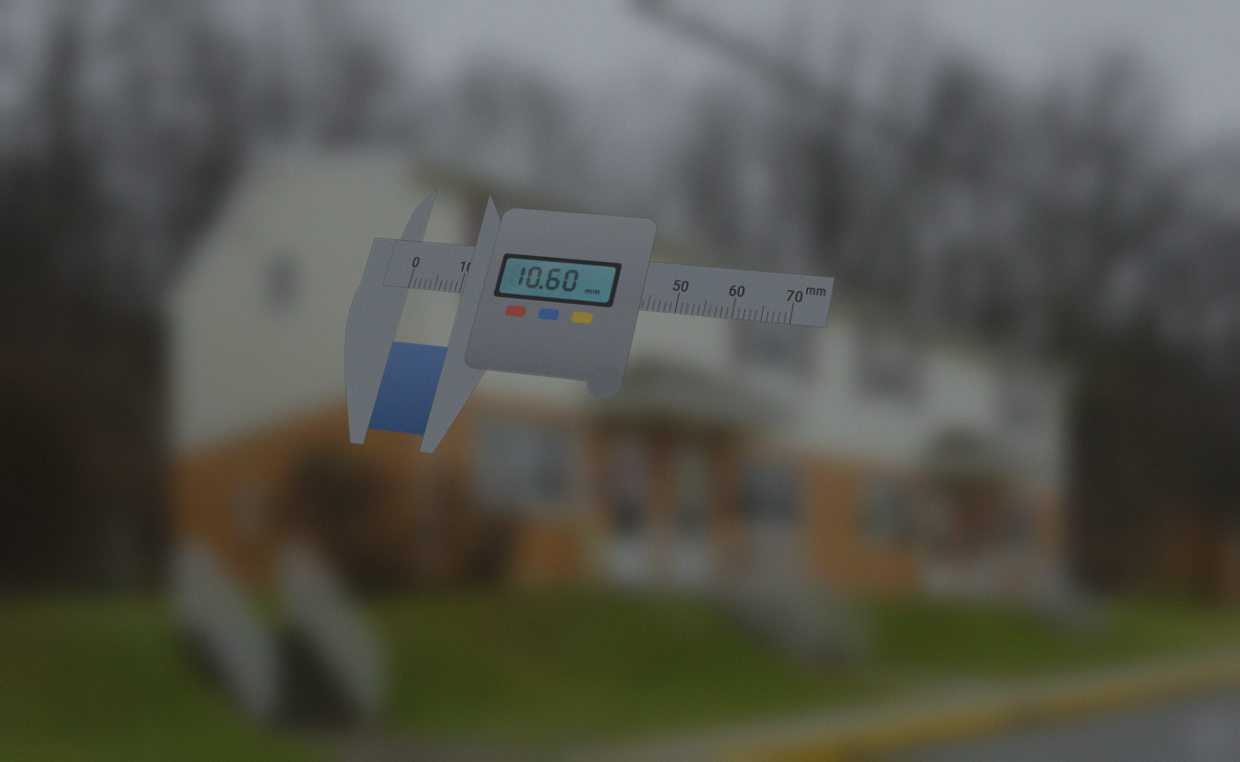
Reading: mm 10.60
